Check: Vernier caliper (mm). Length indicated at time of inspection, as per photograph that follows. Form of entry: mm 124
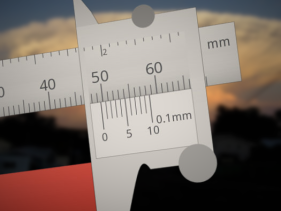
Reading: mm 49.6
